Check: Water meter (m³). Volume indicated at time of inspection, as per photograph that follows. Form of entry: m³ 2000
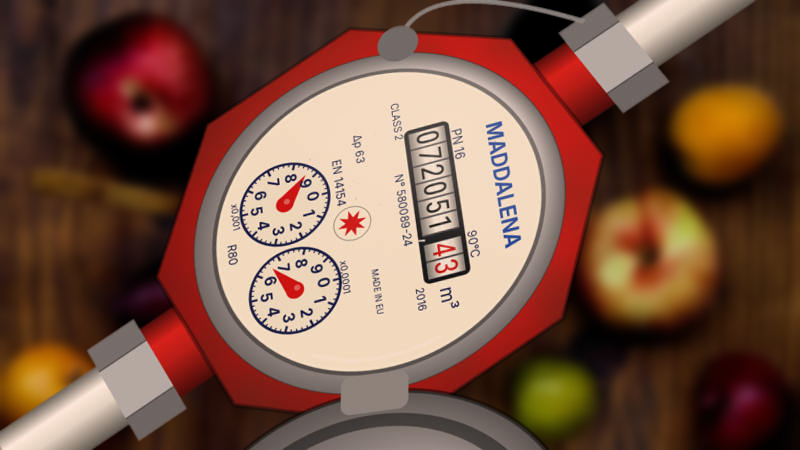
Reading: m³ 72051.4386
